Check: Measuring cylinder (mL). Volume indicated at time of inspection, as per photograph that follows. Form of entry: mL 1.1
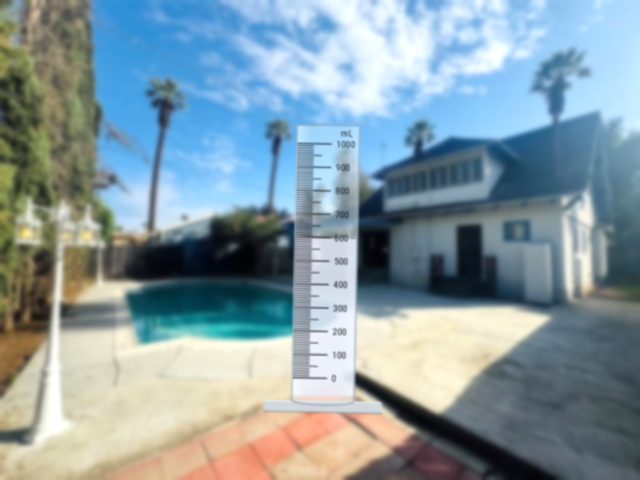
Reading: mL 600
